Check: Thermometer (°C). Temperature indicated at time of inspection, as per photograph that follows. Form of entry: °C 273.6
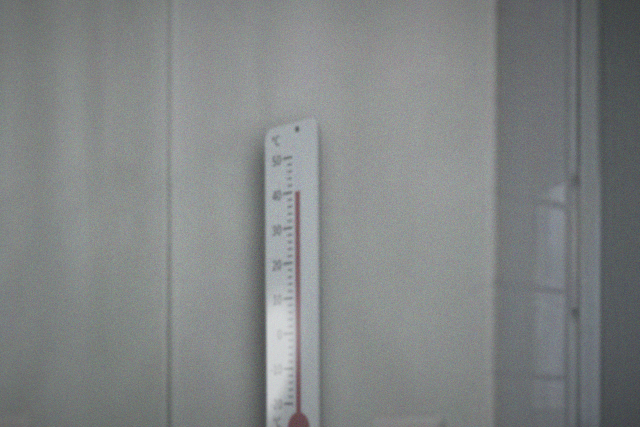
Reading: °C 40
